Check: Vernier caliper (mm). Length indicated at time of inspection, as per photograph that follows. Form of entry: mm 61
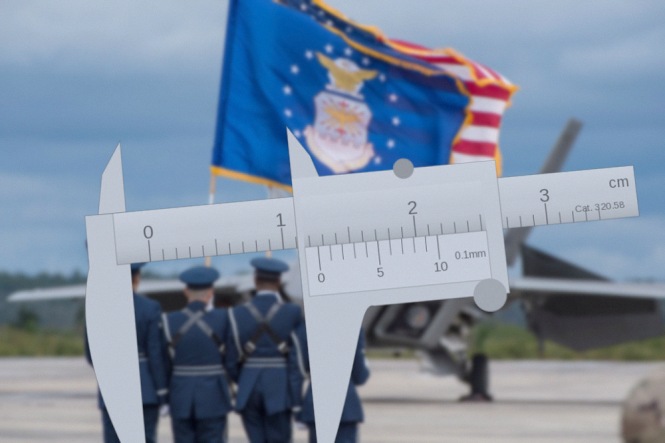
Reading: mm 12.6
